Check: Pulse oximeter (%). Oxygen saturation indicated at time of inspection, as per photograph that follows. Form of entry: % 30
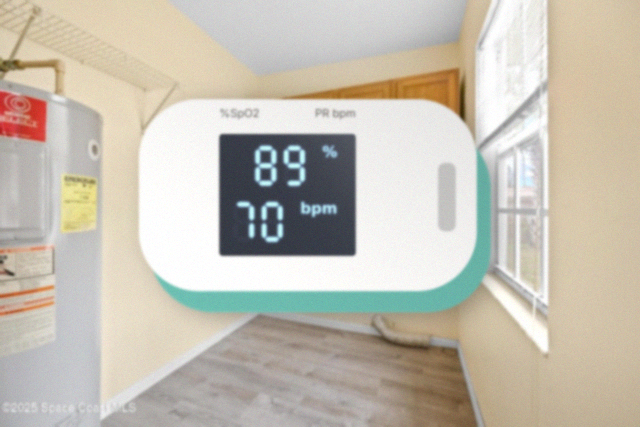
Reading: % 89
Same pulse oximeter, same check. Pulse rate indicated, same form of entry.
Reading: bpm 70
